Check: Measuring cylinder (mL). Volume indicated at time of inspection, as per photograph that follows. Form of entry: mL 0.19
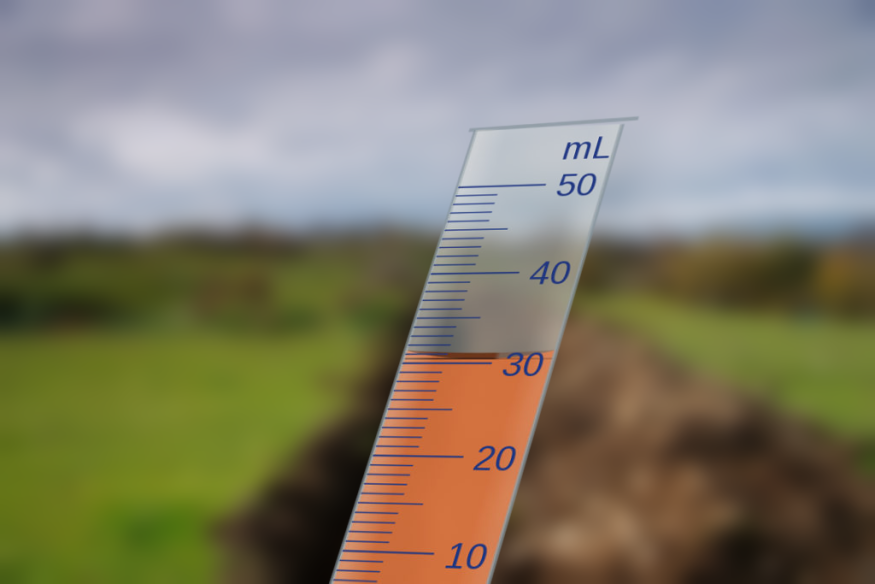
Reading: mL 30.5
